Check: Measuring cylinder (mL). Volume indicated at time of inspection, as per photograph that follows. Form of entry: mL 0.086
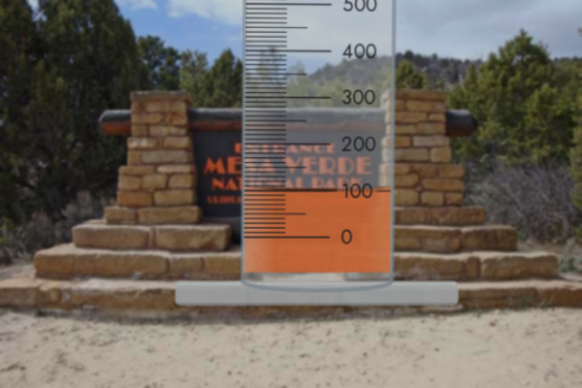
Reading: mL 100
